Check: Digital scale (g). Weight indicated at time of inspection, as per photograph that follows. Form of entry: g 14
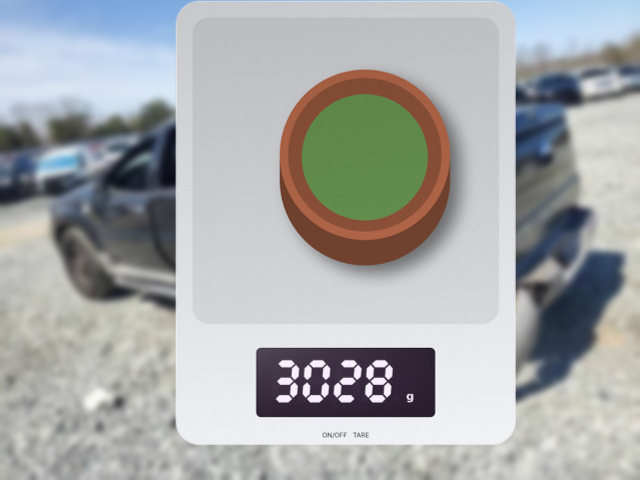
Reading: g 3028
